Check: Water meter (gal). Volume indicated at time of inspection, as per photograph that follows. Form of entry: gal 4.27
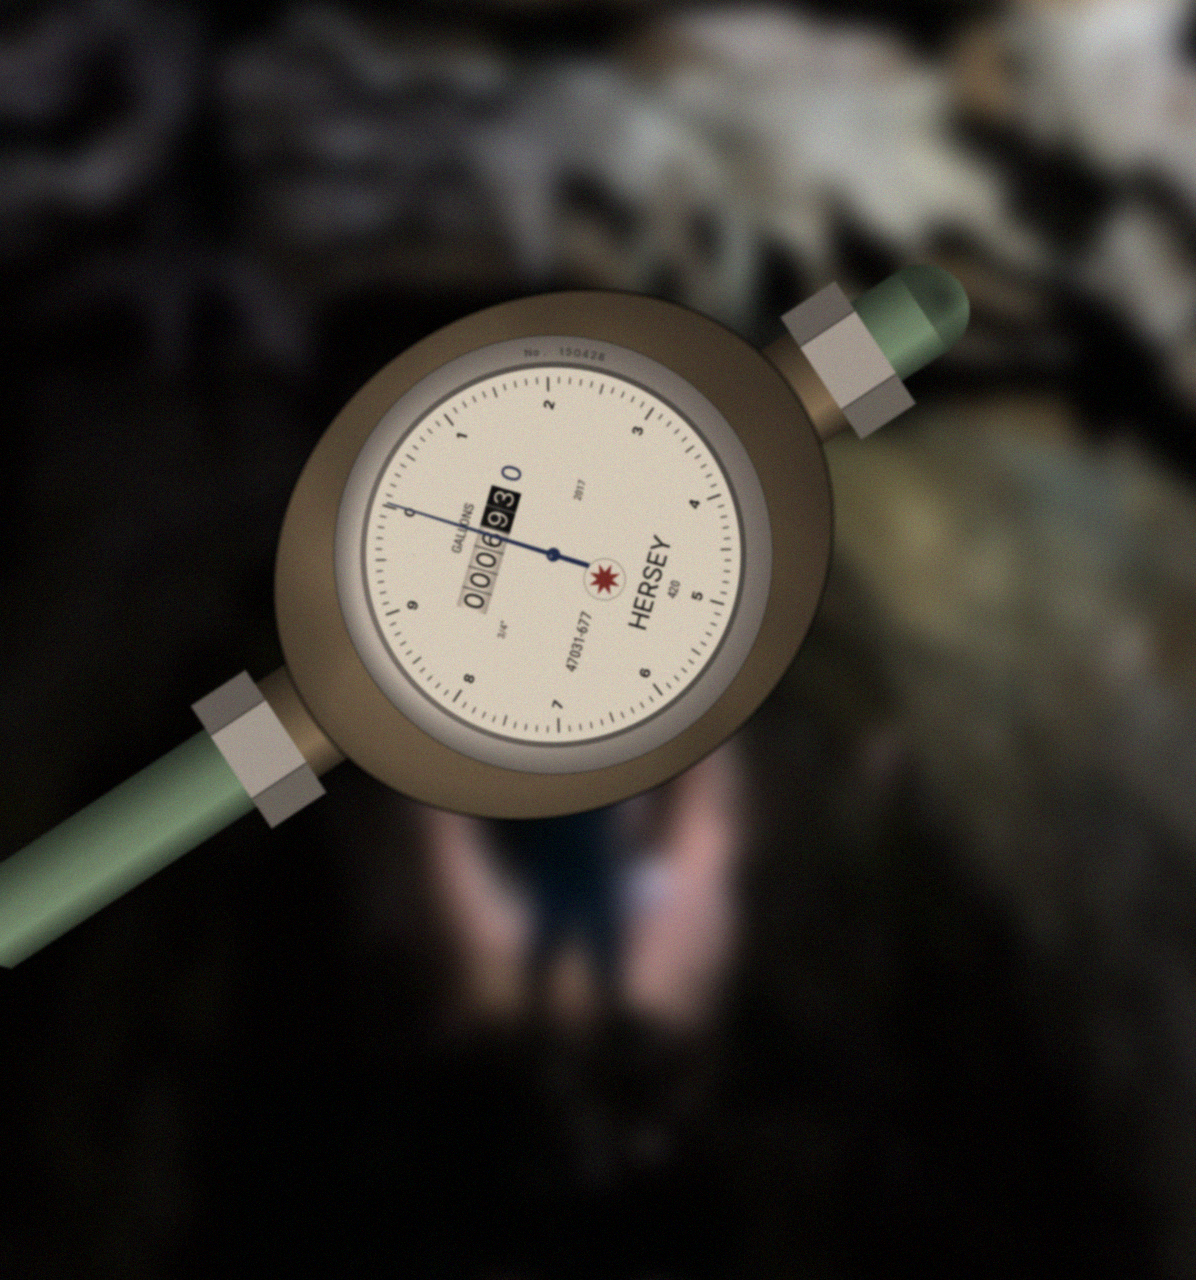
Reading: gal 6930.0
